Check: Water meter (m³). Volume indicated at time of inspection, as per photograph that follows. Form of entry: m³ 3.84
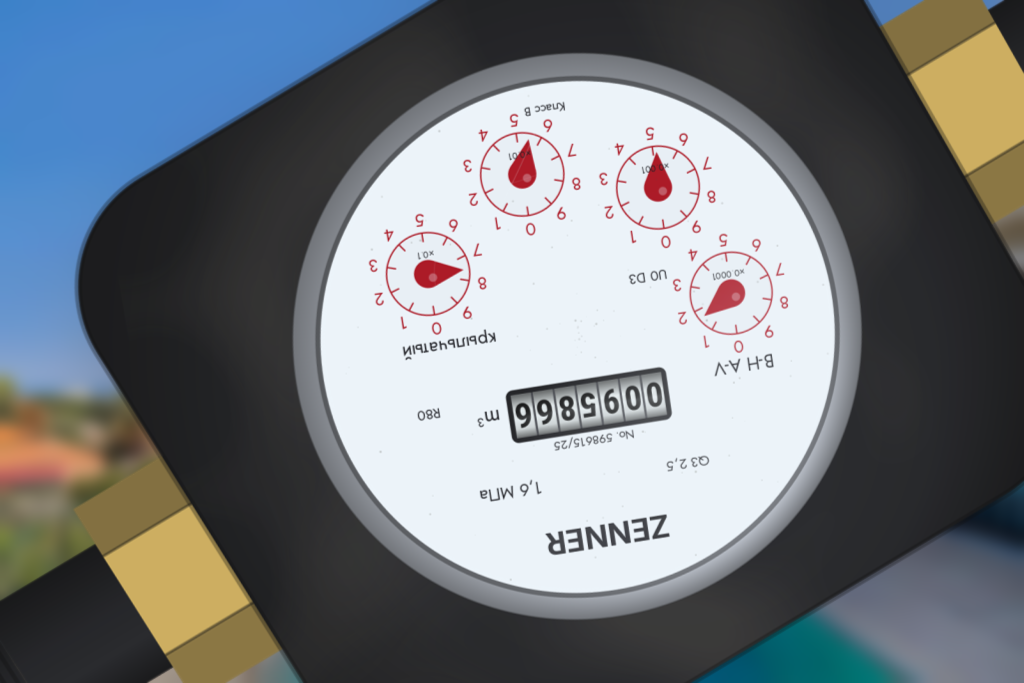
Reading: m³ 95866.7551
